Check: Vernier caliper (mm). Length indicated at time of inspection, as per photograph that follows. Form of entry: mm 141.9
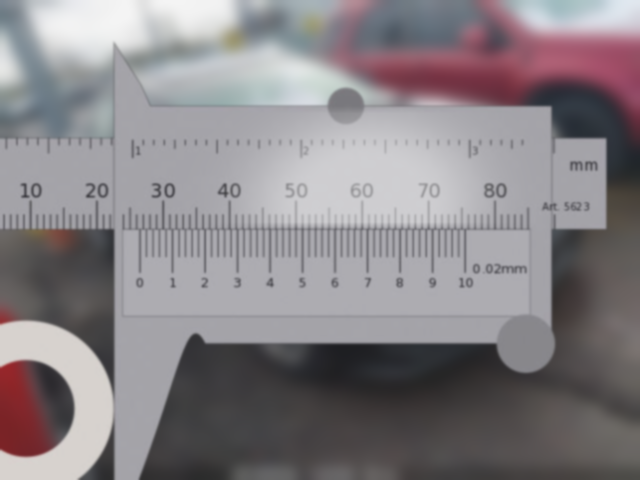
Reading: mm 26.5
